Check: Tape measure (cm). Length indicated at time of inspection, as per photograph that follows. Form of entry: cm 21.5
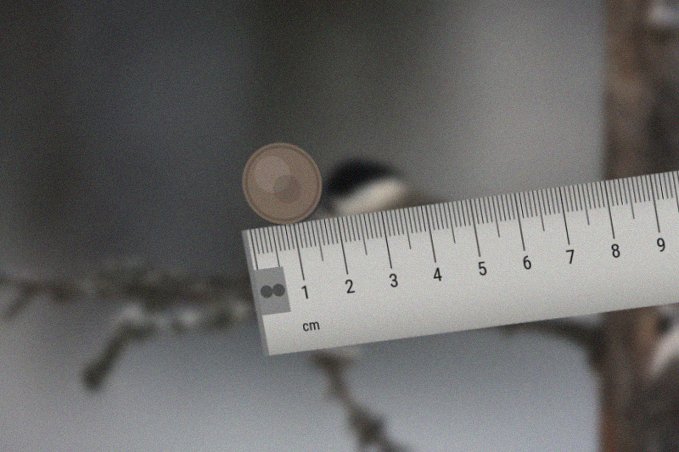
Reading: cm 1.8
